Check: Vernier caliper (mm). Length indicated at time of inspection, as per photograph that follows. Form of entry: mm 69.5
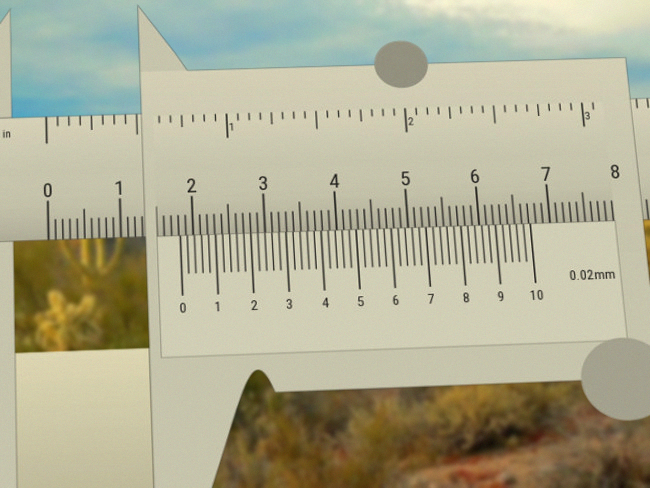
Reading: mm 18.2
